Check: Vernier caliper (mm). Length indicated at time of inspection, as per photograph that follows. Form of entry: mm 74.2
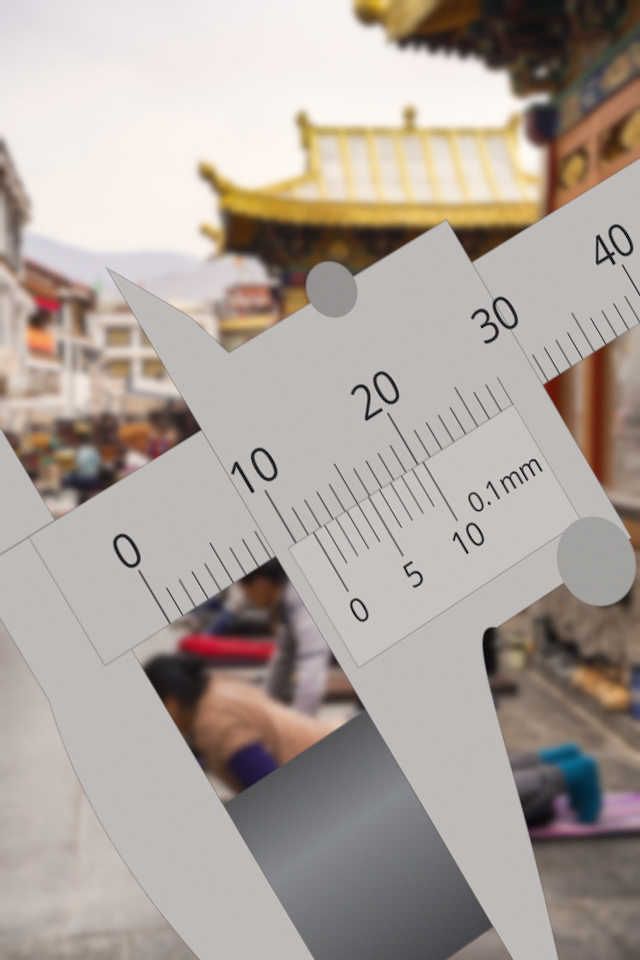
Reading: mm 11.4
